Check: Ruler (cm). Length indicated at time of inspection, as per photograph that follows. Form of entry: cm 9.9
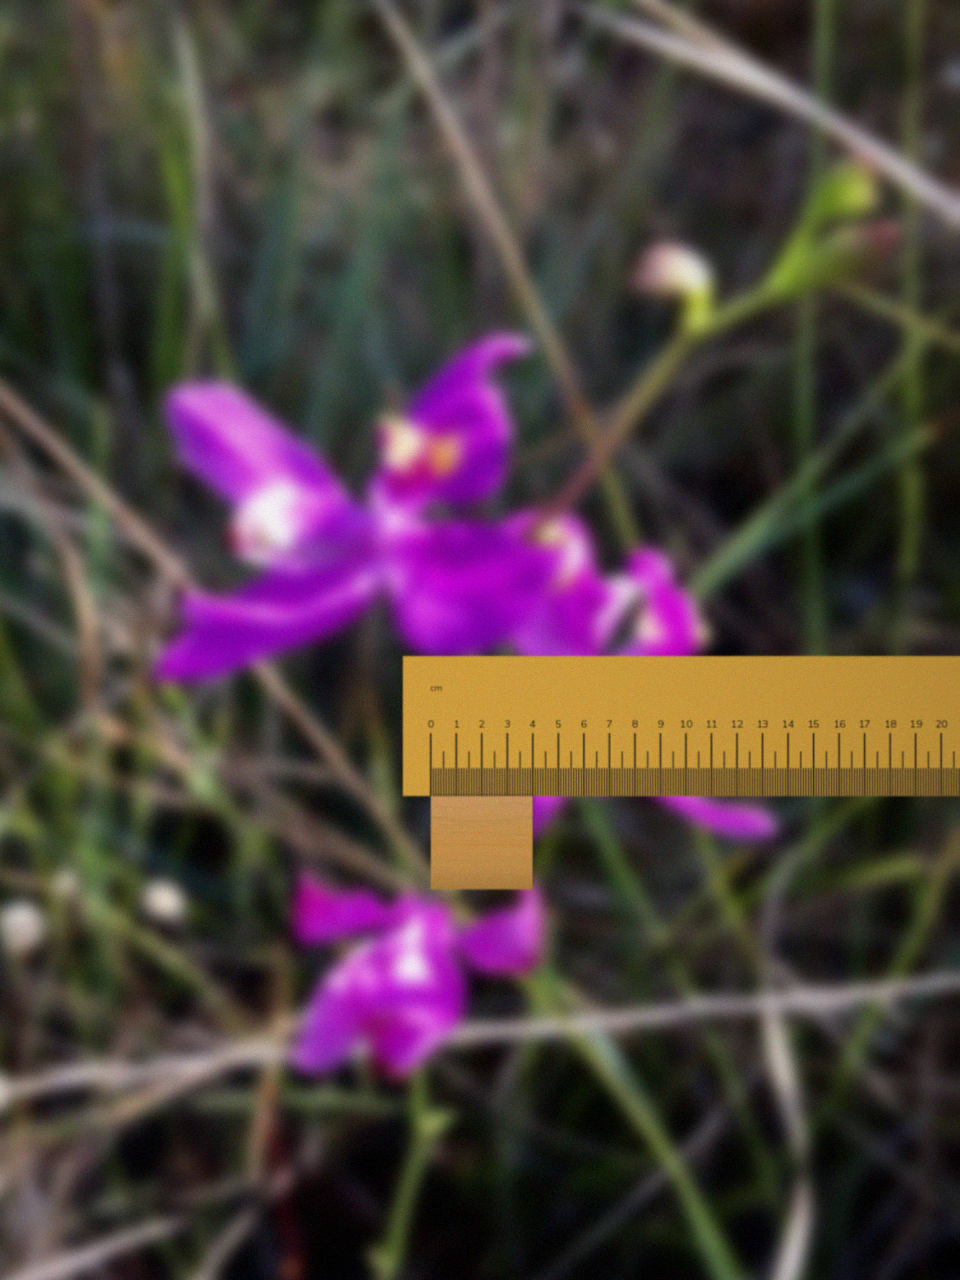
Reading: cm 4
